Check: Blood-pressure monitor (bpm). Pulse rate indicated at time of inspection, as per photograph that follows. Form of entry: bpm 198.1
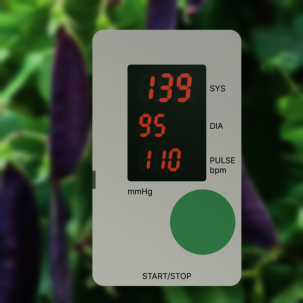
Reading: bpm 110
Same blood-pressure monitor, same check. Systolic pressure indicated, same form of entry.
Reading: mmHg 139
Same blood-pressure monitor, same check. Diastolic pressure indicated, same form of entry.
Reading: mmHg 95
